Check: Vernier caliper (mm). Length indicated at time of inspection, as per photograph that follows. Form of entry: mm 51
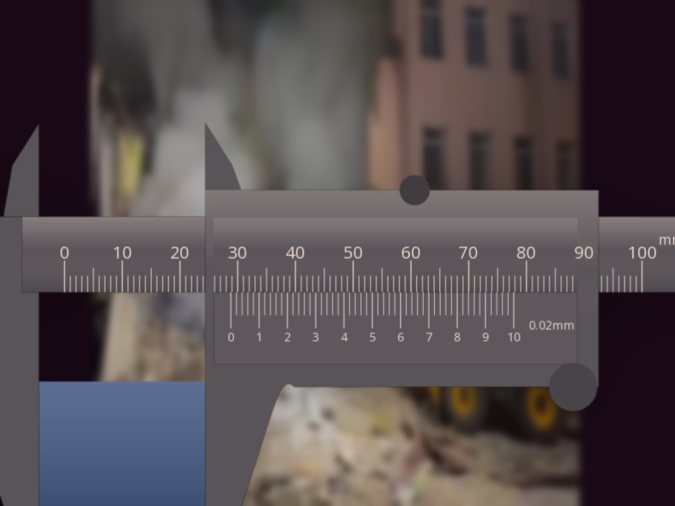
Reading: mm 28.8
